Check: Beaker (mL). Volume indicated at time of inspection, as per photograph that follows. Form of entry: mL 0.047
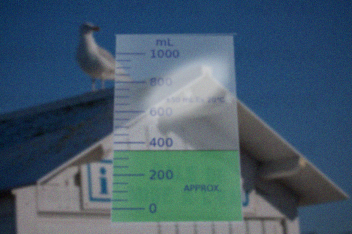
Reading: mL 350
